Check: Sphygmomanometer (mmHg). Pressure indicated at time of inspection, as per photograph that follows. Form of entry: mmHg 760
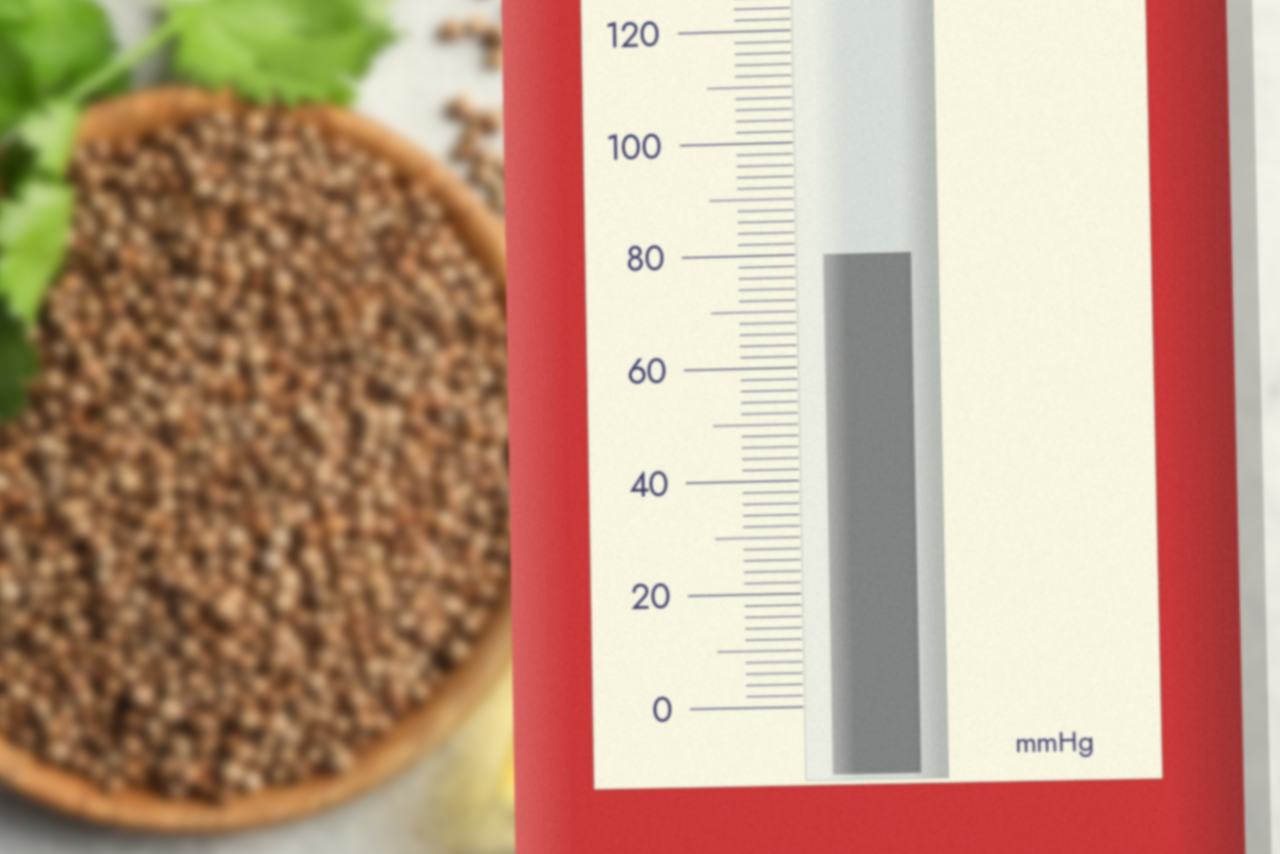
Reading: mmHg 80
